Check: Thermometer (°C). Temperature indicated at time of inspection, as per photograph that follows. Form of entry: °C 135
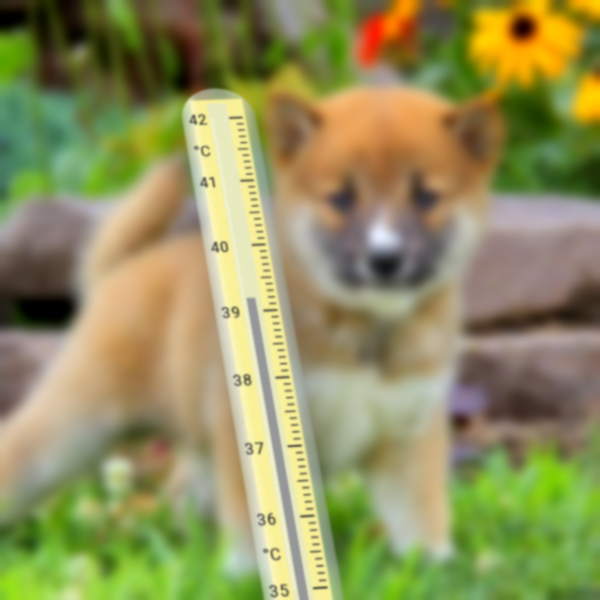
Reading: °C 39.2
